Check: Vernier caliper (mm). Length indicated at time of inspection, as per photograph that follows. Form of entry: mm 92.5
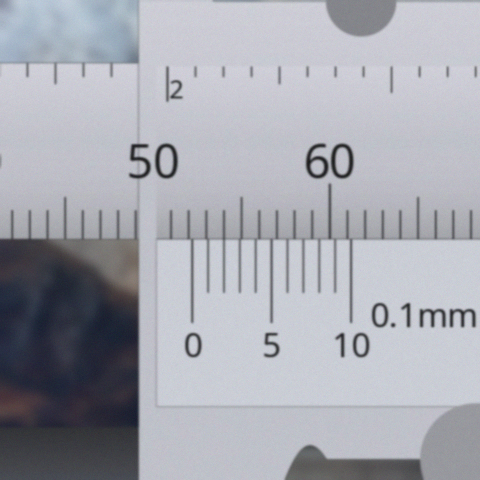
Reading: mm 52.2
